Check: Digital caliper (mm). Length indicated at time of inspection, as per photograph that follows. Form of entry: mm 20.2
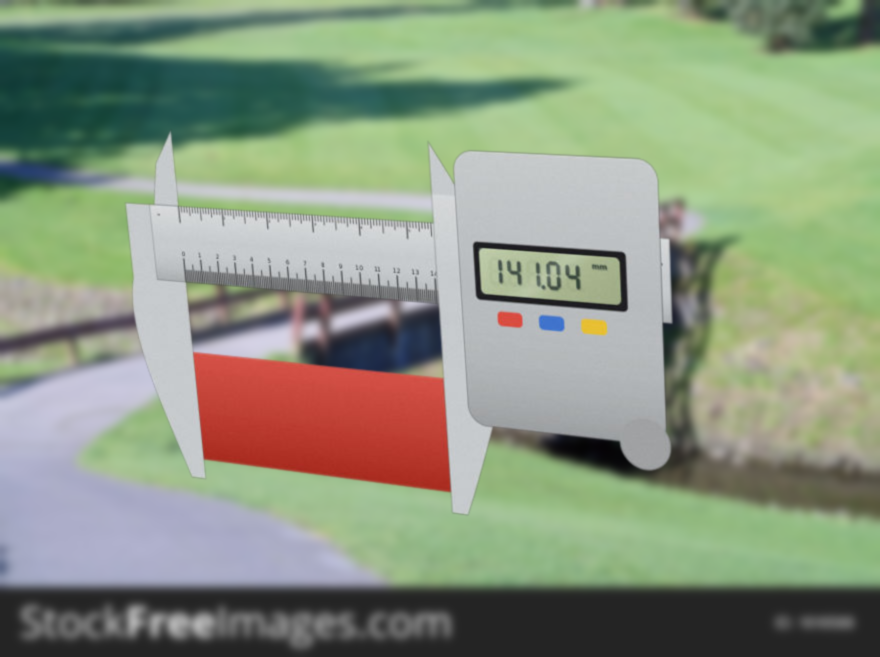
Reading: mm 141.04
